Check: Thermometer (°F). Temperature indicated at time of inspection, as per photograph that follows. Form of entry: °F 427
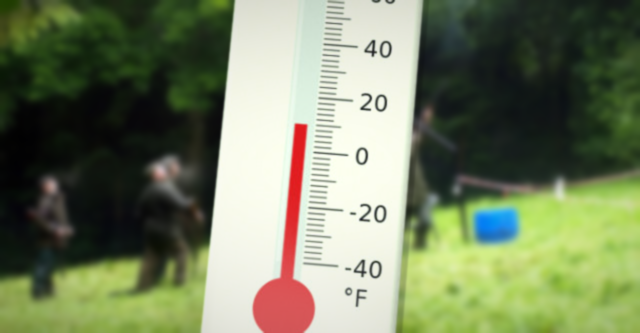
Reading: °F 10
